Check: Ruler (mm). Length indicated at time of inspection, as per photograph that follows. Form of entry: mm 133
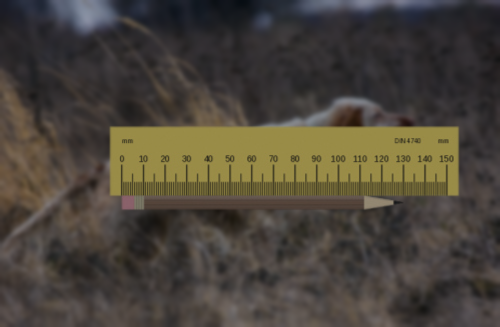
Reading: mm 130
